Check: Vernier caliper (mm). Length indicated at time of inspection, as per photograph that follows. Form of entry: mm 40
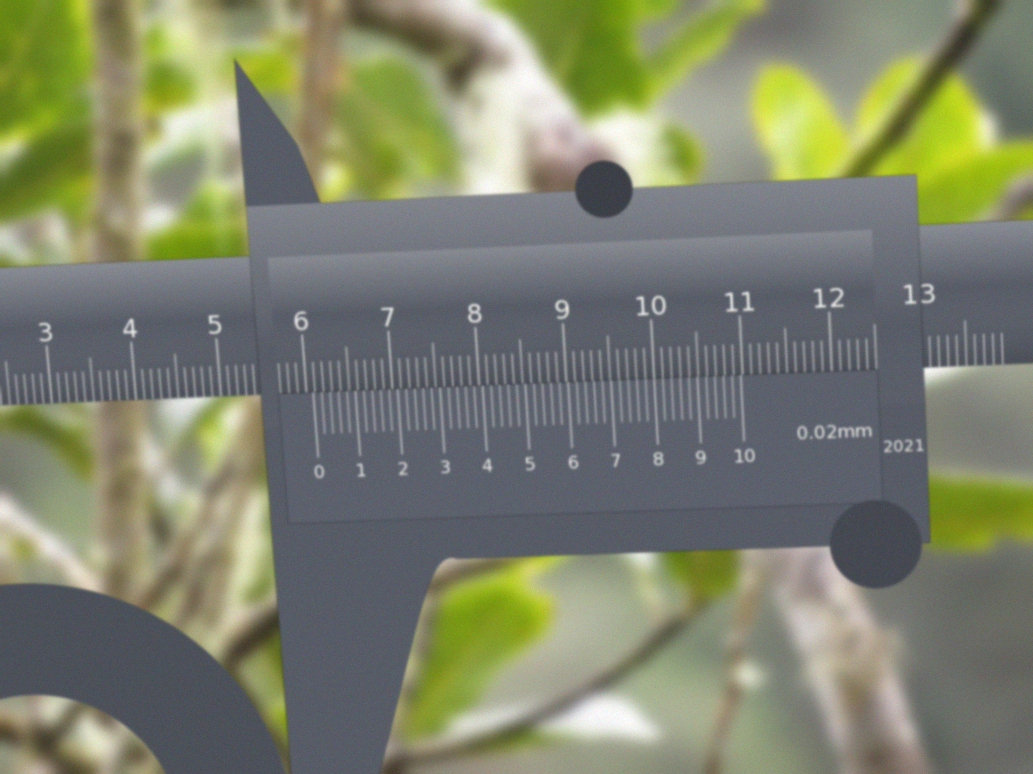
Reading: mm 60.8
